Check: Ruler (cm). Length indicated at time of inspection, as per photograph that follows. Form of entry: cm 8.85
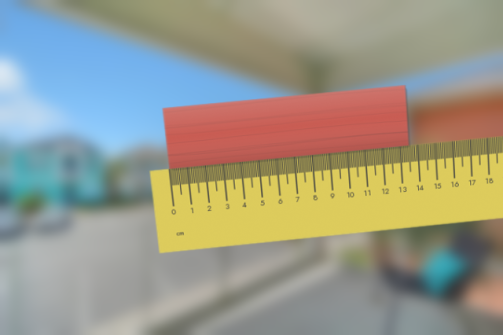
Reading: cm 13.5
